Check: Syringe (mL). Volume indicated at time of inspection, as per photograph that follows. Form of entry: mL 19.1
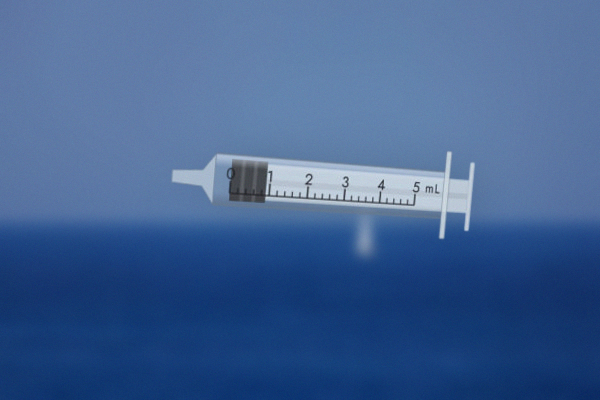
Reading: mL 0
